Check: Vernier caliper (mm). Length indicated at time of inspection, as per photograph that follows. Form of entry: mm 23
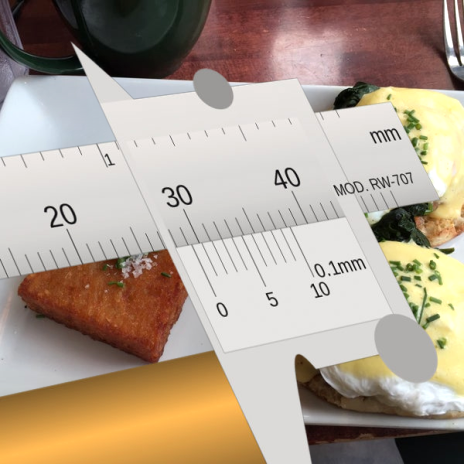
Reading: mm 29.3
